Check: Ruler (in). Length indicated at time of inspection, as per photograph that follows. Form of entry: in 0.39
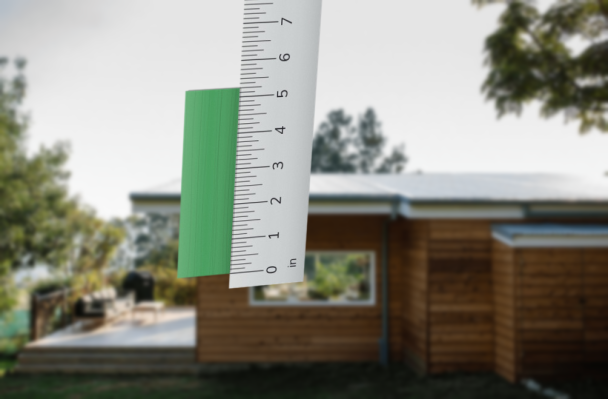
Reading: in 5.25
